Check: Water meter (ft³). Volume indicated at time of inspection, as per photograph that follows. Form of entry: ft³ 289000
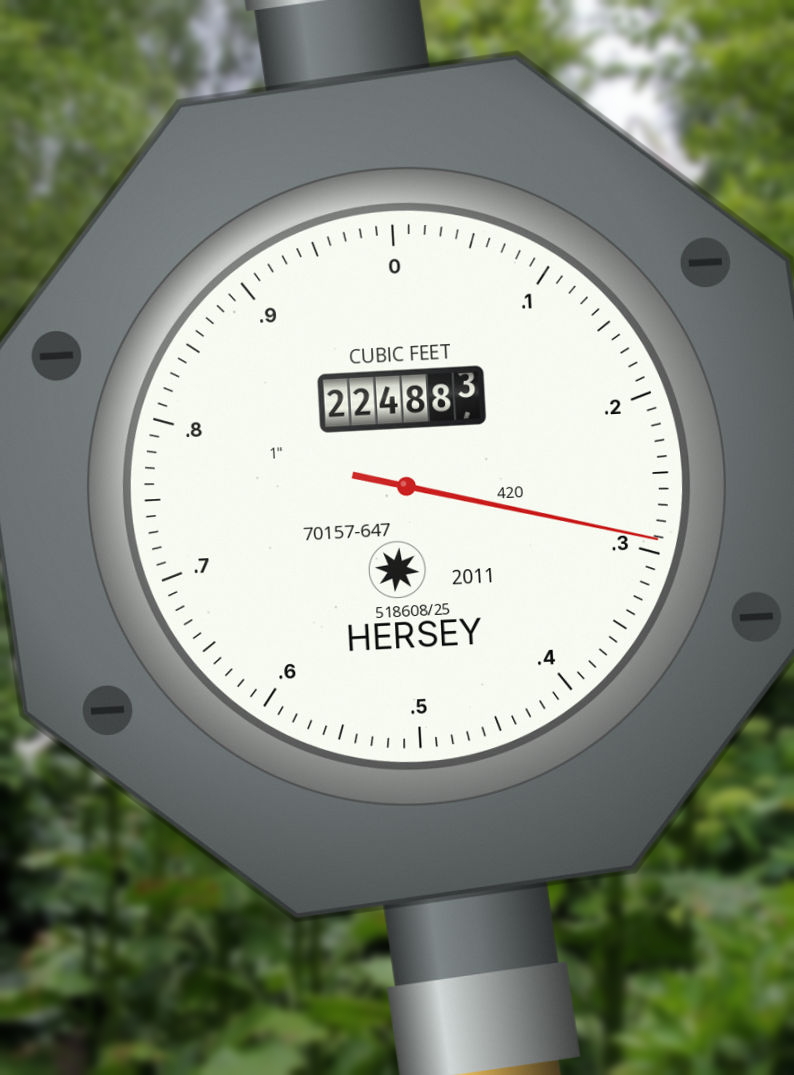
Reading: ft³ 224883.29
